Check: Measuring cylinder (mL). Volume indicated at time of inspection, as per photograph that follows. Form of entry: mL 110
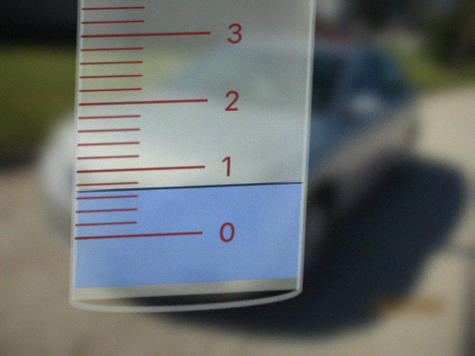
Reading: mL 0.7
